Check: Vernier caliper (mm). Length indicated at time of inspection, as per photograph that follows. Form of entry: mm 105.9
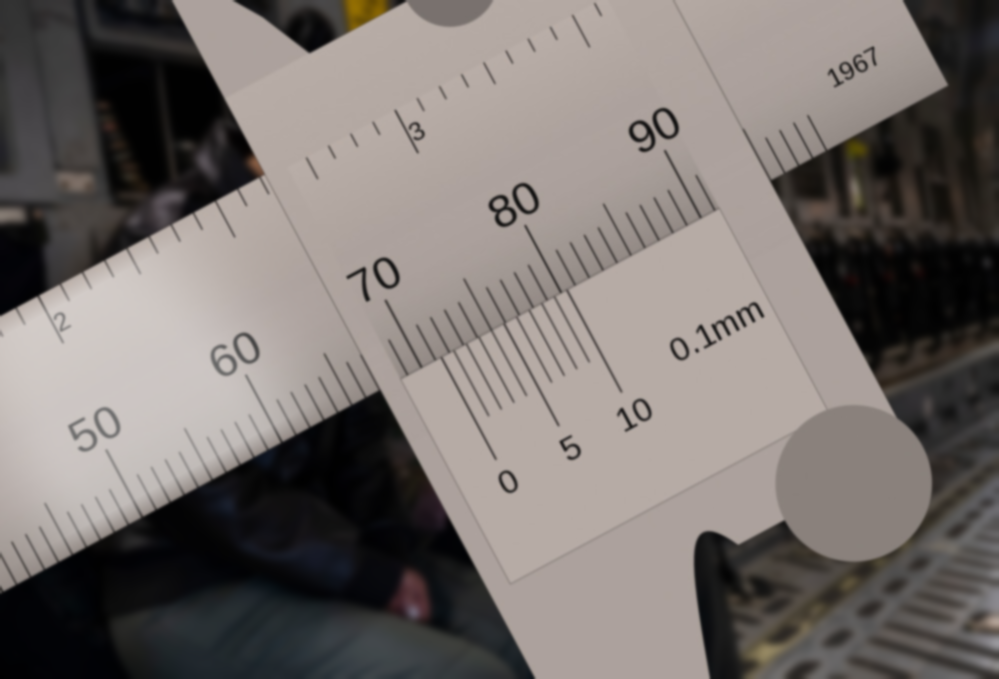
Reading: mm 71.4
